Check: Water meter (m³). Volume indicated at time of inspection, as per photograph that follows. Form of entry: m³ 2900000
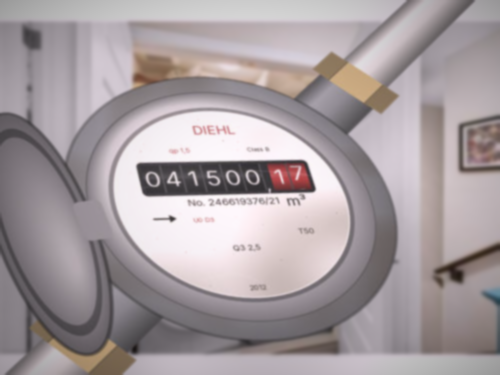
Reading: m³ 41500.17
